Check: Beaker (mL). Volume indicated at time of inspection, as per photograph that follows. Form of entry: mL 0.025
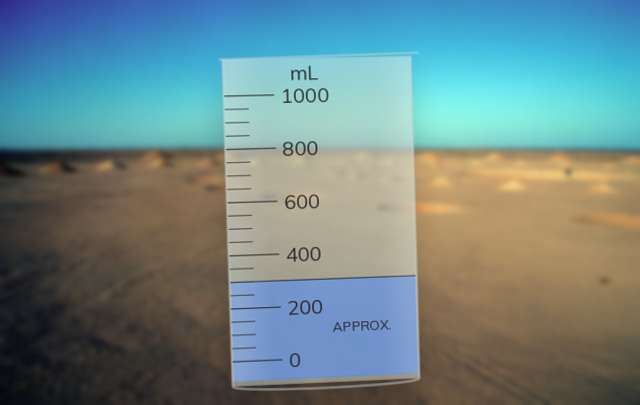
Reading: mL 300
